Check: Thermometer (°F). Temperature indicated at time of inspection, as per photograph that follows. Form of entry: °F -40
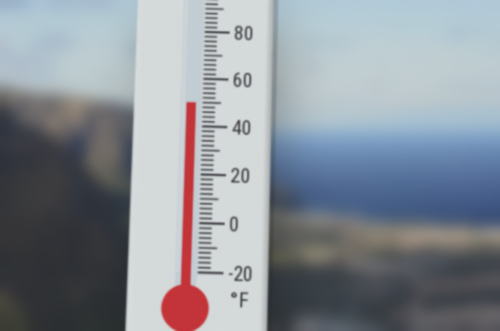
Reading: °F 50
